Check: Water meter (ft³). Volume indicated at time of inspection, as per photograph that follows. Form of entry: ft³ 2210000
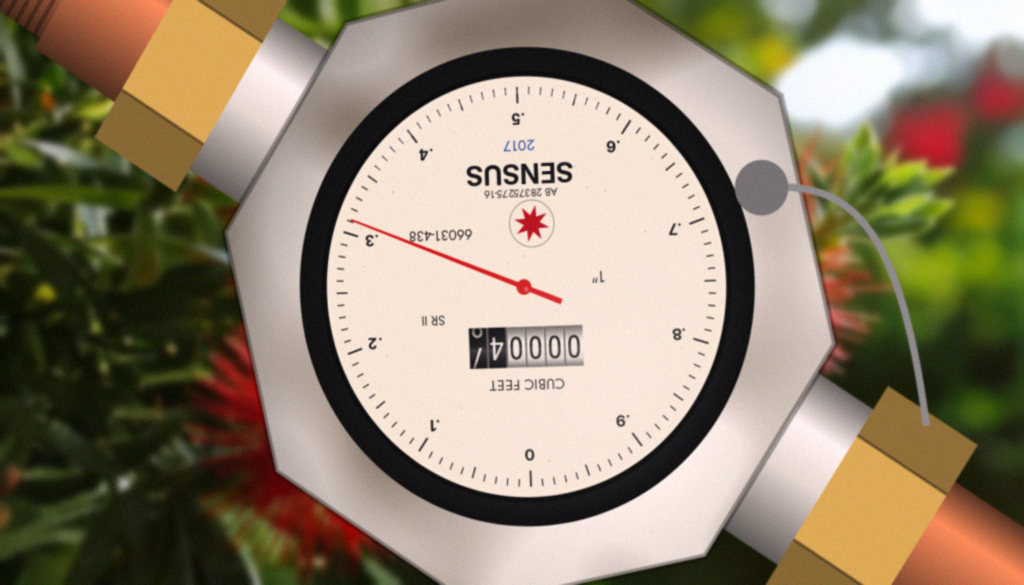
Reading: ft³ 47.31
